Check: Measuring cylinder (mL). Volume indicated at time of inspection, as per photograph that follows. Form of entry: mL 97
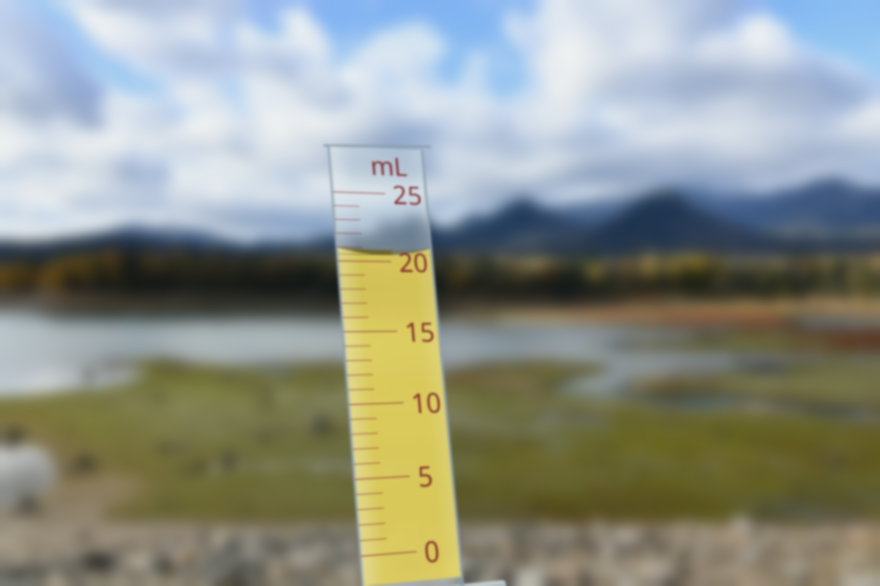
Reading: mL 20.5
